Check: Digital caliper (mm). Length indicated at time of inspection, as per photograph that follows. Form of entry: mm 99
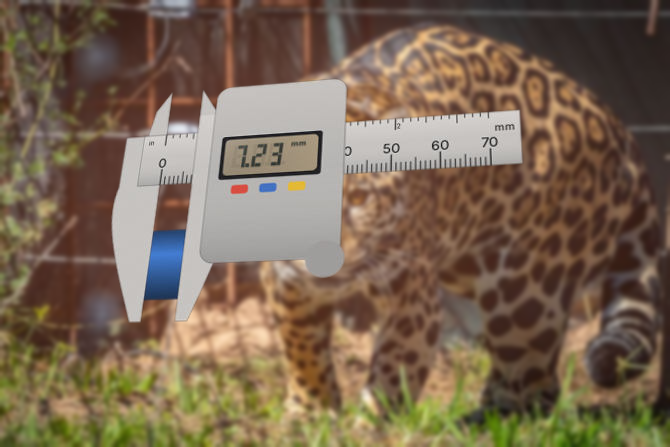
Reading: mm 7.23
